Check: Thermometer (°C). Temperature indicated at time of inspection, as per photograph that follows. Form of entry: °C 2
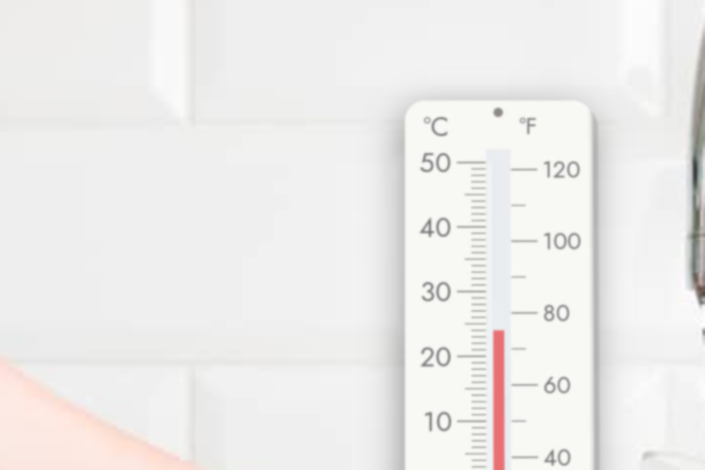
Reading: °C 24
